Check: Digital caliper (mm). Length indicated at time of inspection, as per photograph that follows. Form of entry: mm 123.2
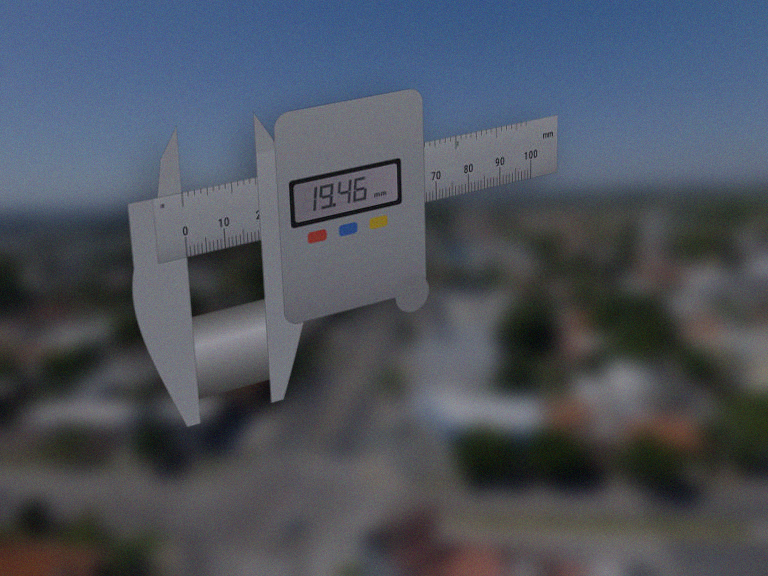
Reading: mm 19.46
